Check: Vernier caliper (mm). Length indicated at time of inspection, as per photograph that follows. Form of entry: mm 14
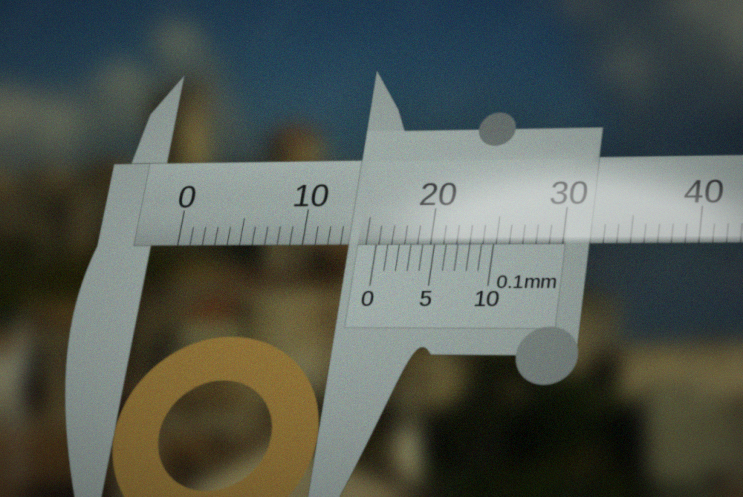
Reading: mm 15.8
